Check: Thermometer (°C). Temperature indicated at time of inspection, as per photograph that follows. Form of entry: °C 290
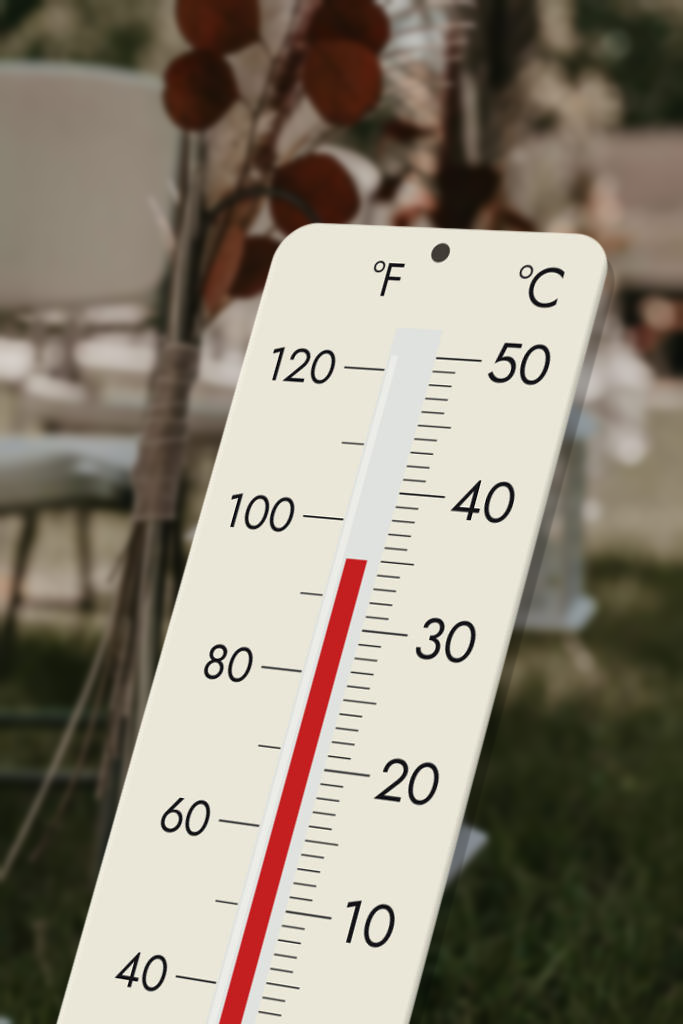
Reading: °C 35
